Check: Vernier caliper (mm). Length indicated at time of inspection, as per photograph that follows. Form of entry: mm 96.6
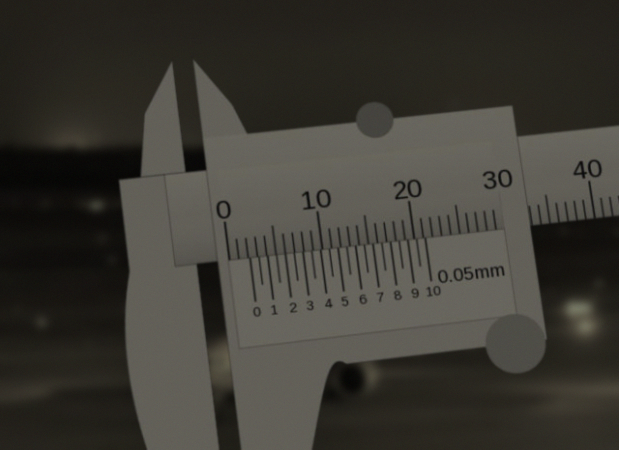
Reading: mm 2.2
